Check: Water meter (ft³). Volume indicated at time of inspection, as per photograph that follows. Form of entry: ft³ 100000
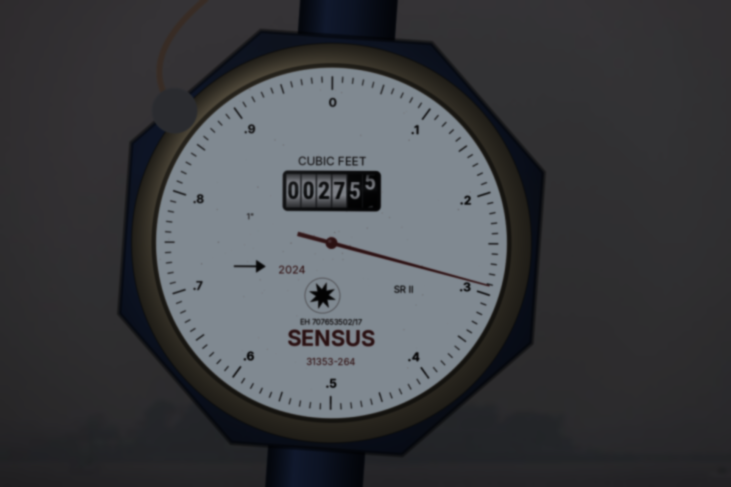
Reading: ft³ 2755.29
